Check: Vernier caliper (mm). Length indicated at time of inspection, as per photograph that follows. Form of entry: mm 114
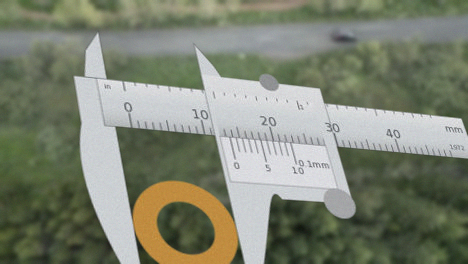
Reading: mm 13.6
